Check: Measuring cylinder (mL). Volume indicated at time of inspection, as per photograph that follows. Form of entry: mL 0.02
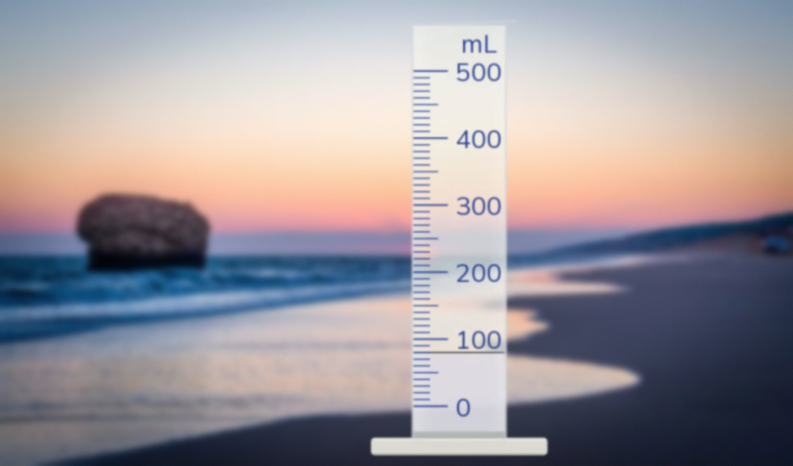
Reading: mL 80
